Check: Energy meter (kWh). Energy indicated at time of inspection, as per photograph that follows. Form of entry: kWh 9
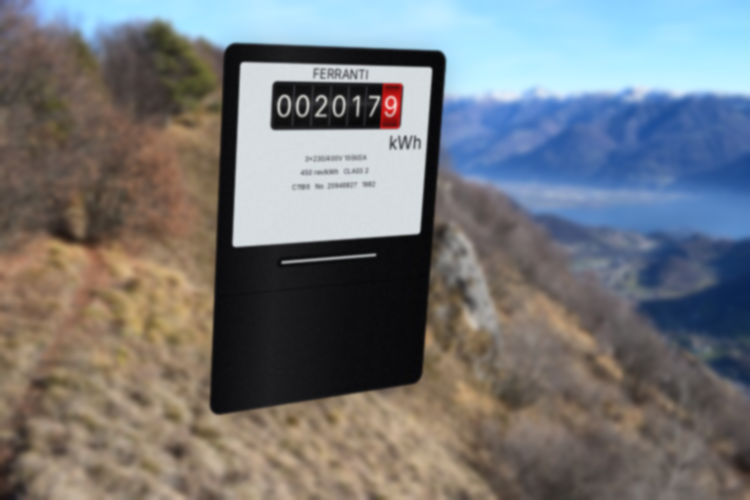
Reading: kWh 2017.9
